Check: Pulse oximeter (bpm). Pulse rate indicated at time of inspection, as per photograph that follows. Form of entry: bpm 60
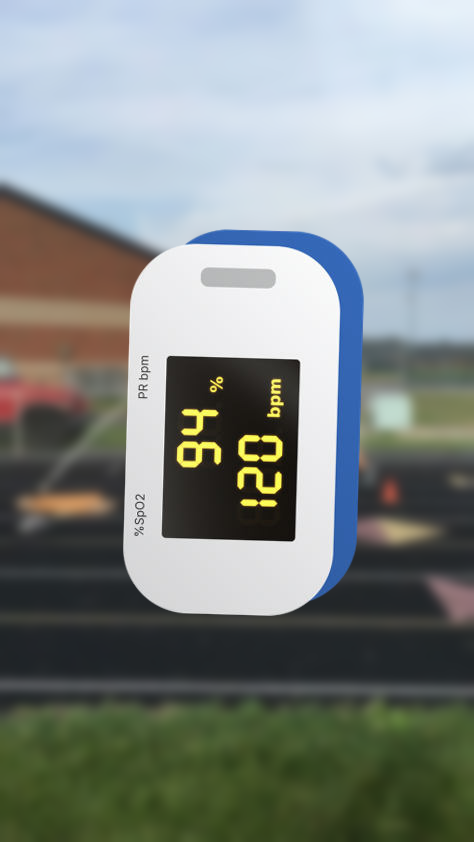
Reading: bpm 120
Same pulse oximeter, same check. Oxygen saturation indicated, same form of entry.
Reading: % 94
